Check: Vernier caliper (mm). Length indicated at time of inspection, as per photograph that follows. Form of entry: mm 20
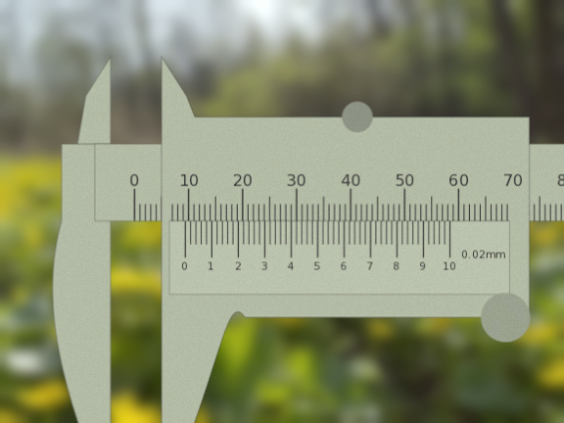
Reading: mm 9.4
